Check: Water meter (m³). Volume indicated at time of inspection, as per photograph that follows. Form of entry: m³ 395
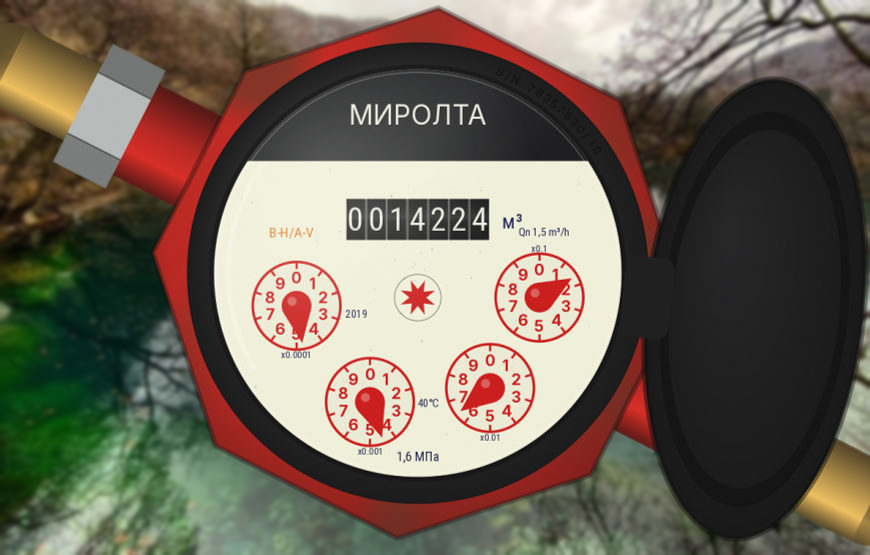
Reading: m³ 14224.1644
